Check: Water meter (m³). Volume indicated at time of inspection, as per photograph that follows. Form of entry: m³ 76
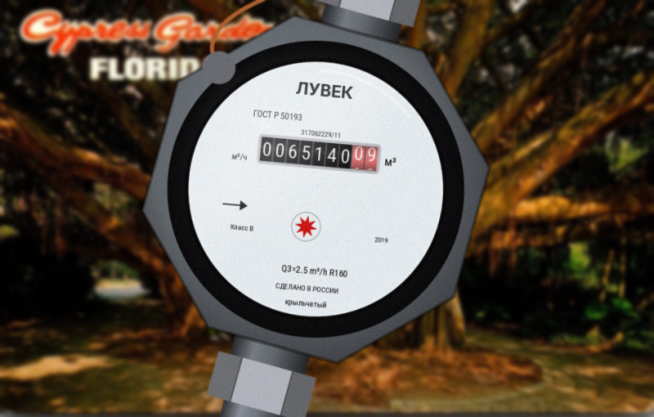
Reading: m³ 65140.09
